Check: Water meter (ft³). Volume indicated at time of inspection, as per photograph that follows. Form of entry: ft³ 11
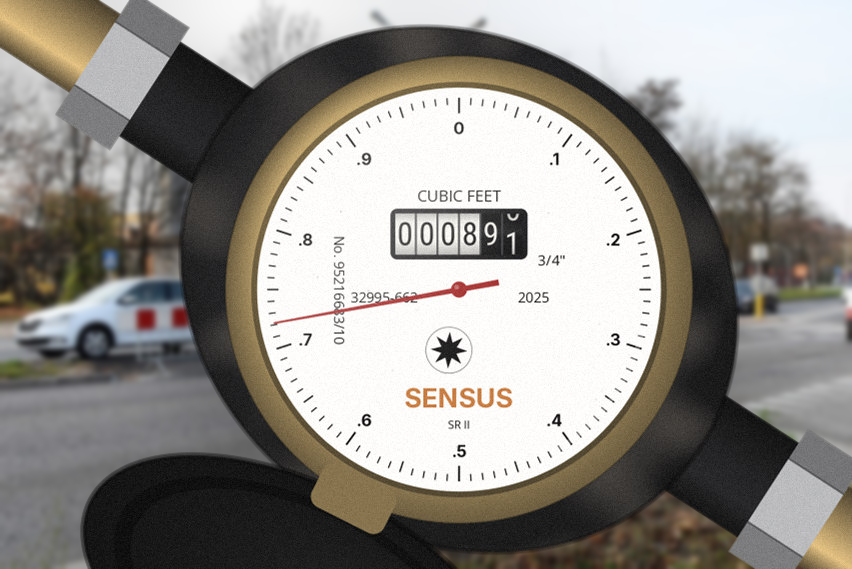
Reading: ft³ 890.72
